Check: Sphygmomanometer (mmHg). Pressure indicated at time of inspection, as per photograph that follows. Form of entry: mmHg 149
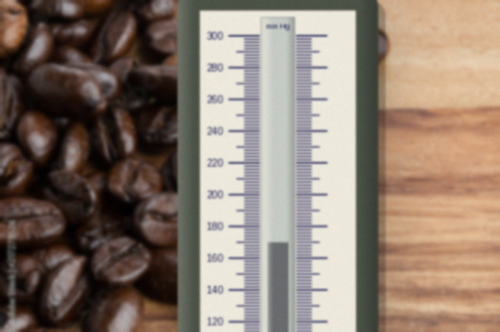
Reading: mmHg 170
